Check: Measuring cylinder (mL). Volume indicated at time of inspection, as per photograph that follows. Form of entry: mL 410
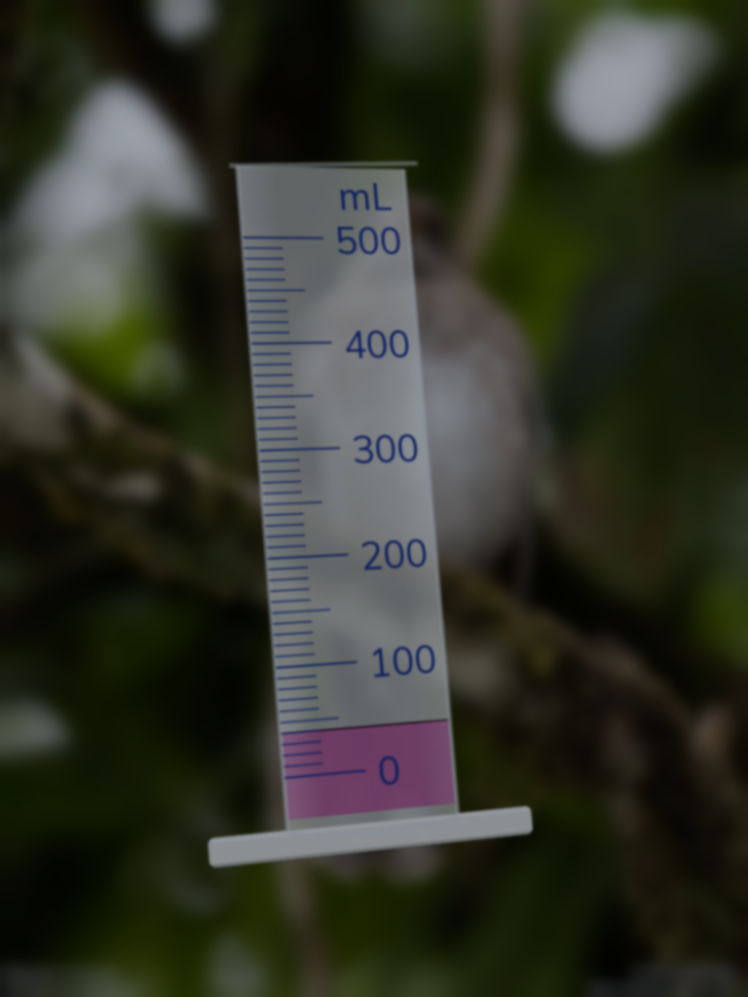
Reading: mL 40
